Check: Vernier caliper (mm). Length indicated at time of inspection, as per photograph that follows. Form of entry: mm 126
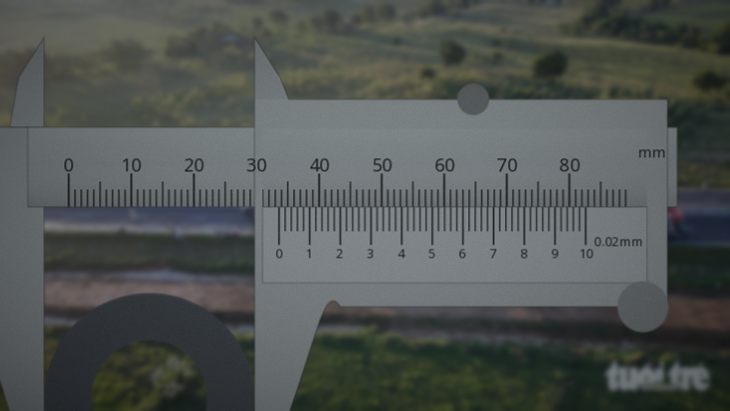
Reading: mm 33.6
